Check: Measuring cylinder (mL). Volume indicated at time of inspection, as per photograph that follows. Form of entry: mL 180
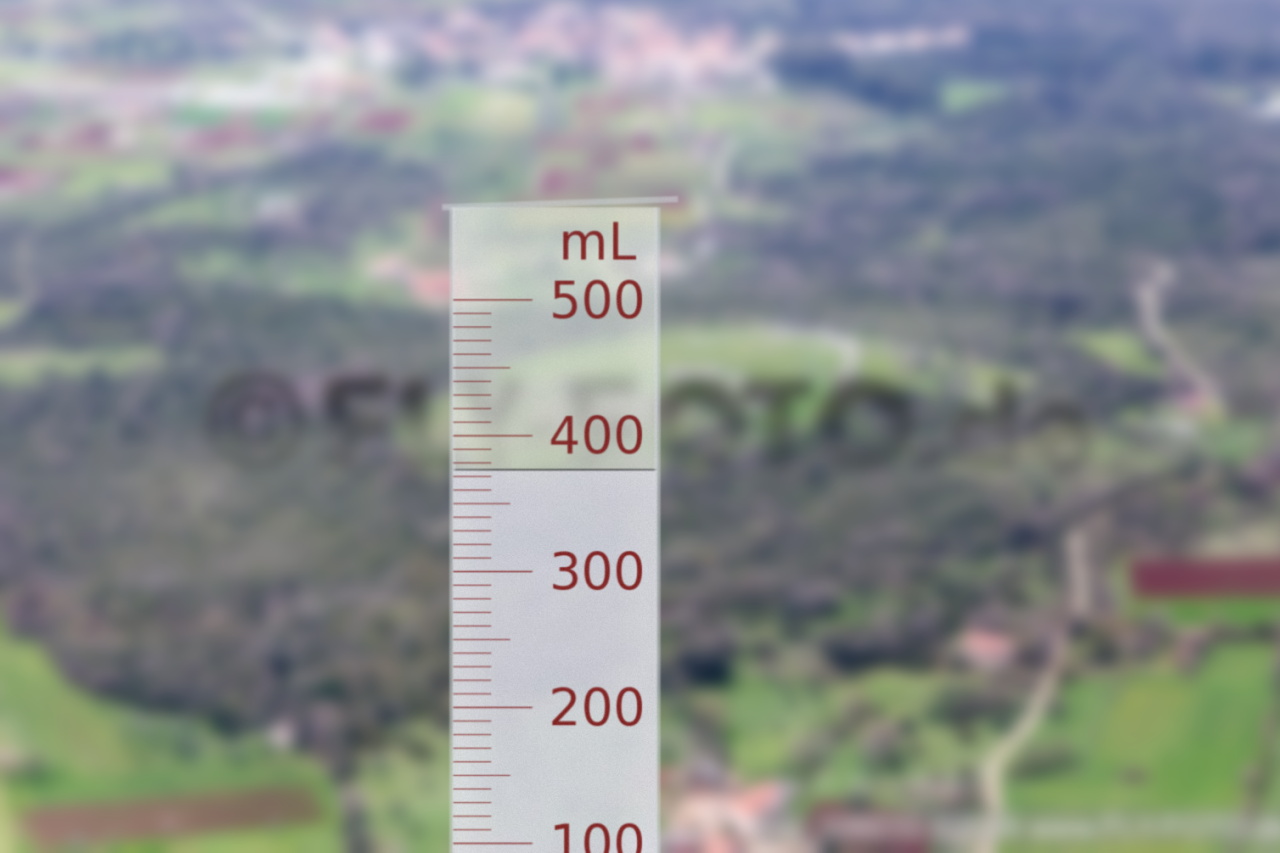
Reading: mL 375
